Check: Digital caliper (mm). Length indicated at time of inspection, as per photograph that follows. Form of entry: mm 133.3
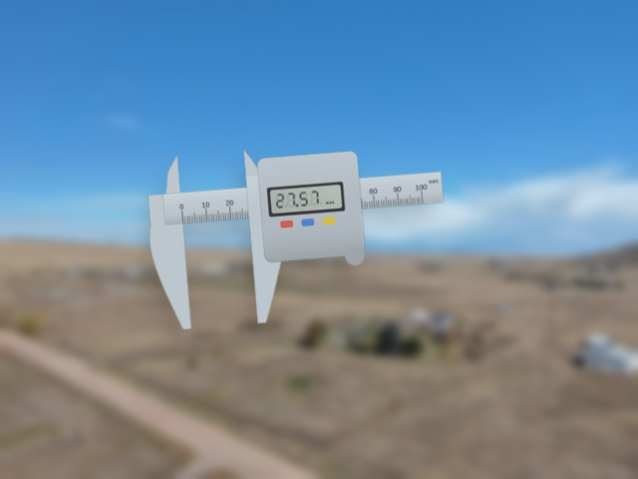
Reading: mm 27.57
